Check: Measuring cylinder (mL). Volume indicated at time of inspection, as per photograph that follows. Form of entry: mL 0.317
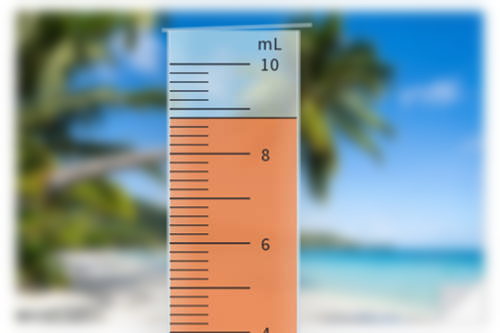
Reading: mL 8.8
